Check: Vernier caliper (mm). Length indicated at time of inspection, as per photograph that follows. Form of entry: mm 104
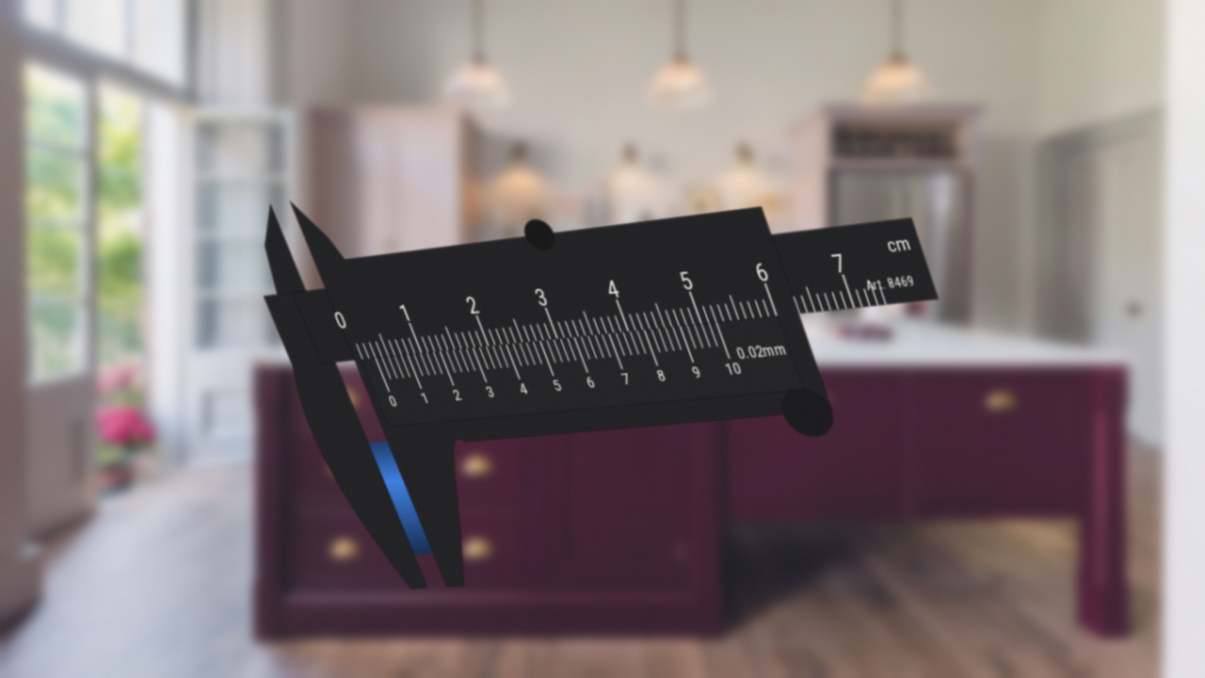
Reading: mm 3.0
